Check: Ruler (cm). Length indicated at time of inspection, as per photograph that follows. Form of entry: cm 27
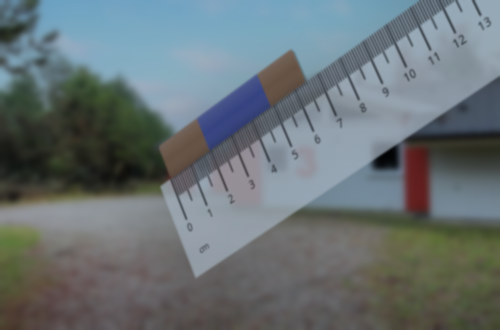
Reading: cm 6.5
